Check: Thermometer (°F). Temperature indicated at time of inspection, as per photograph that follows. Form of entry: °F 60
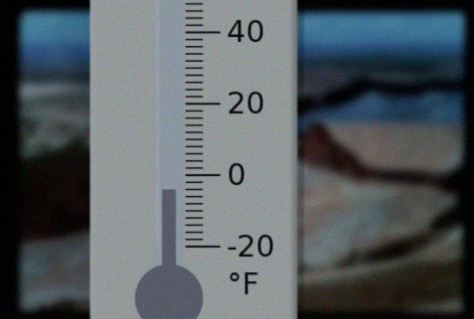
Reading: °F -4
